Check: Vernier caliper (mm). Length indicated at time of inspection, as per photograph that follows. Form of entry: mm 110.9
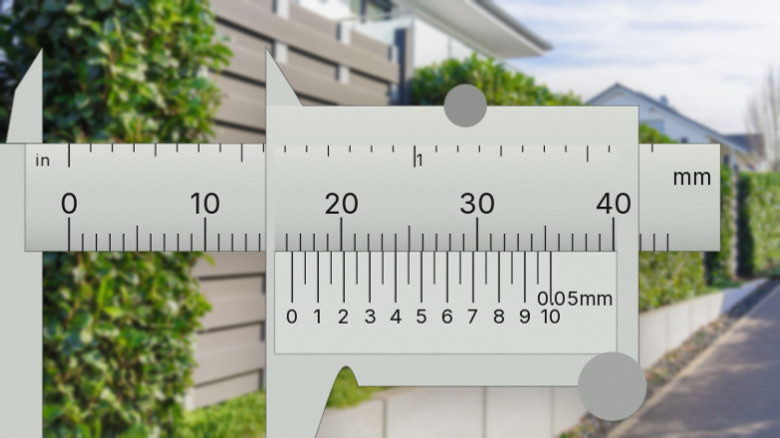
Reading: mm 16.4
